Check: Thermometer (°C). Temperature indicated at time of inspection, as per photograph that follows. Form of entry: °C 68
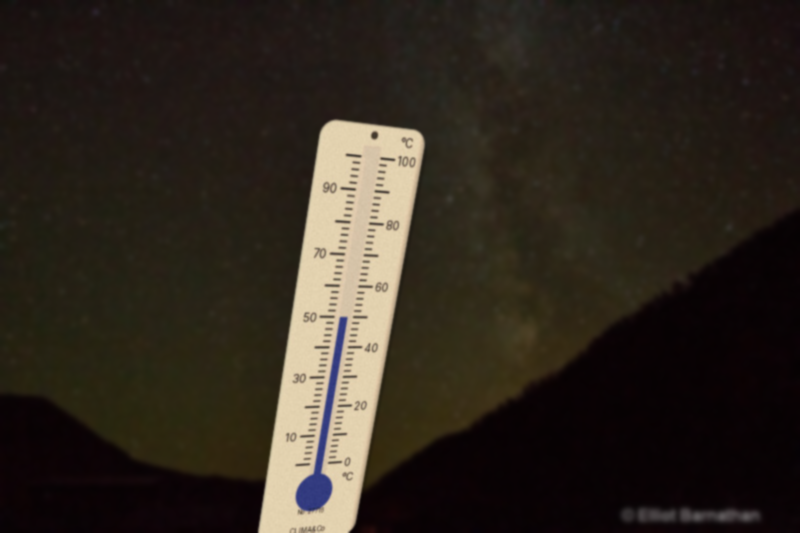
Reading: °C 50
